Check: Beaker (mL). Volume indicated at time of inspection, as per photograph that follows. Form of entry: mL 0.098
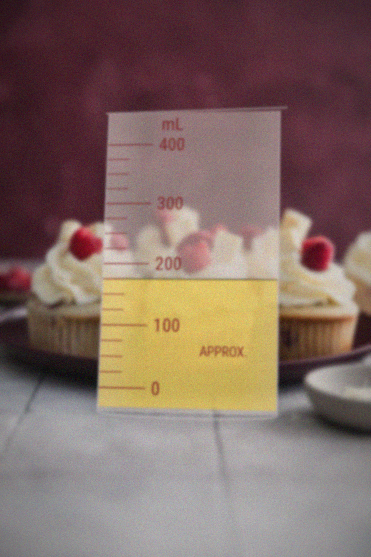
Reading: mL 175
